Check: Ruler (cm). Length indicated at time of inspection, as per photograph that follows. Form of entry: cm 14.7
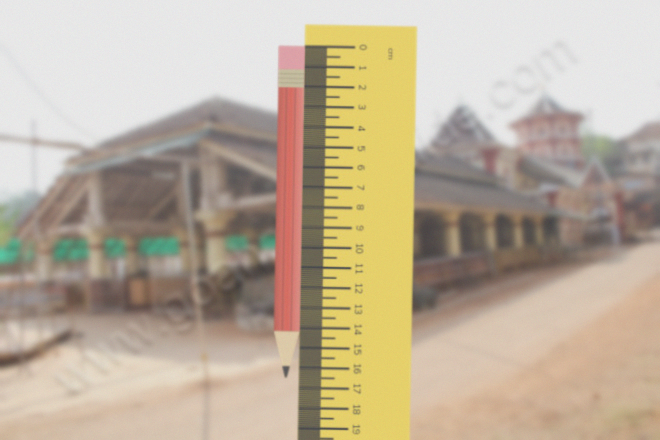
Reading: cm 16.5
